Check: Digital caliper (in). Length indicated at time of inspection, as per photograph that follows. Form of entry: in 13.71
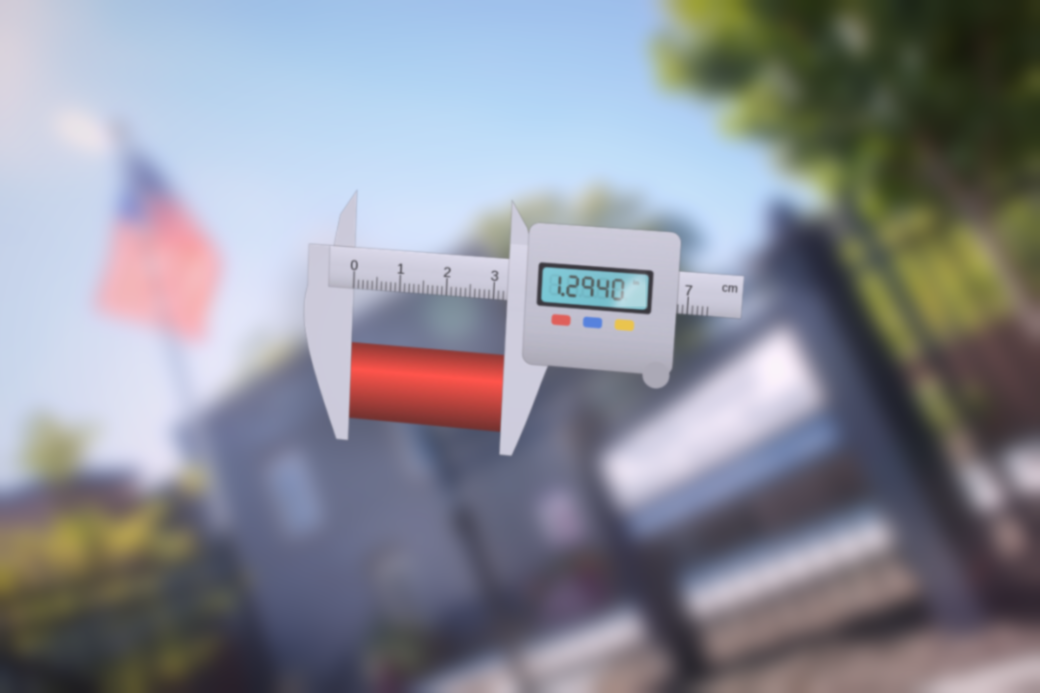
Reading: in 1.2940
